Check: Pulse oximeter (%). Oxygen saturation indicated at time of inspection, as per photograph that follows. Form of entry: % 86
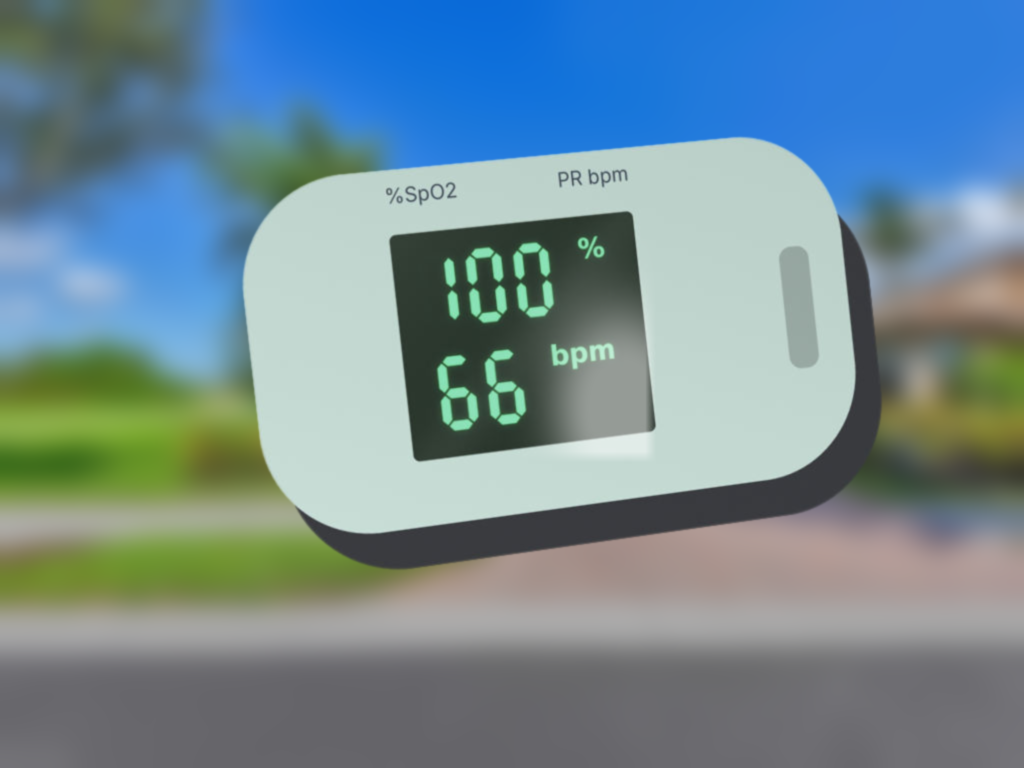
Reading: % 100
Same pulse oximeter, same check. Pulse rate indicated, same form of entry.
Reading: bpm 66
